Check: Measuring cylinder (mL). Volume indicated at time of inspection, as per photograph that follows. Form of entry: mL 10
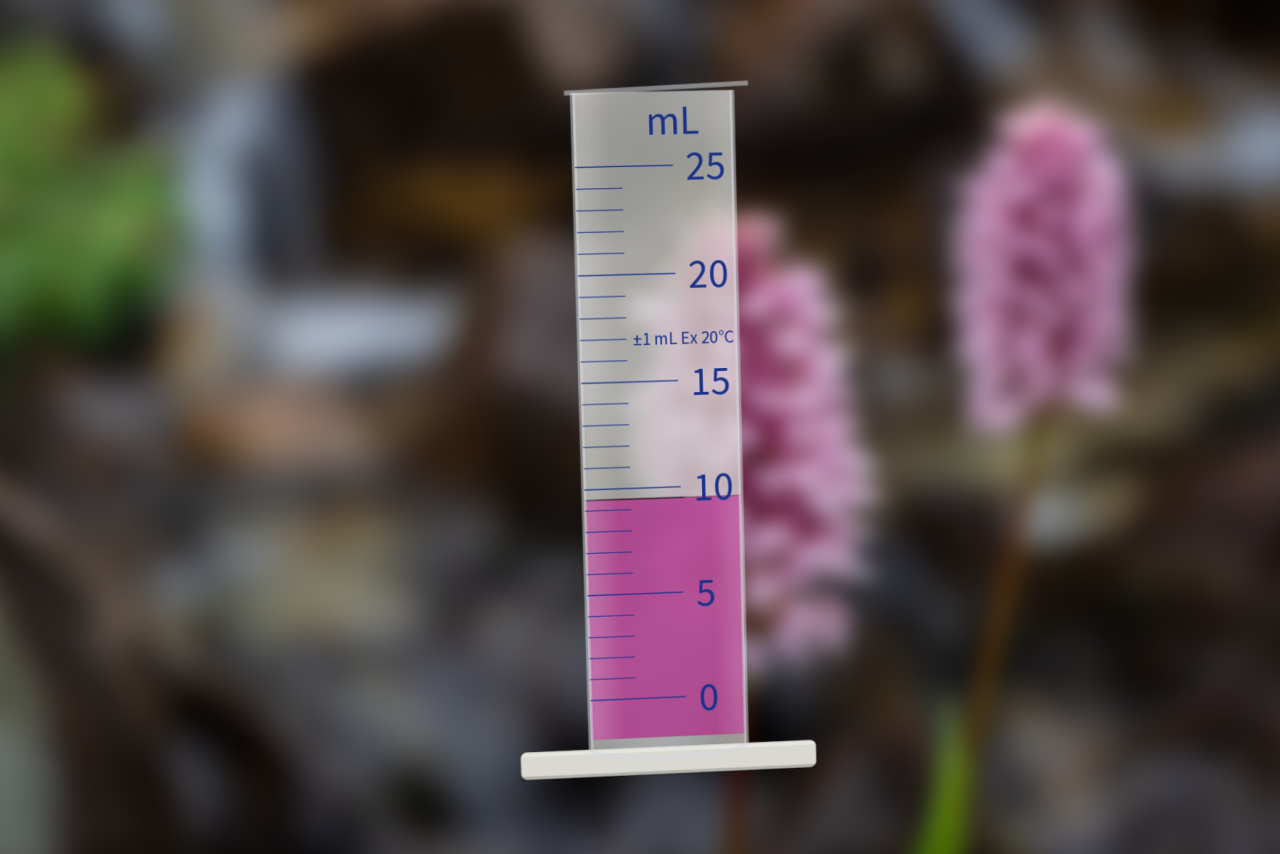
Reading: mL 9.5
